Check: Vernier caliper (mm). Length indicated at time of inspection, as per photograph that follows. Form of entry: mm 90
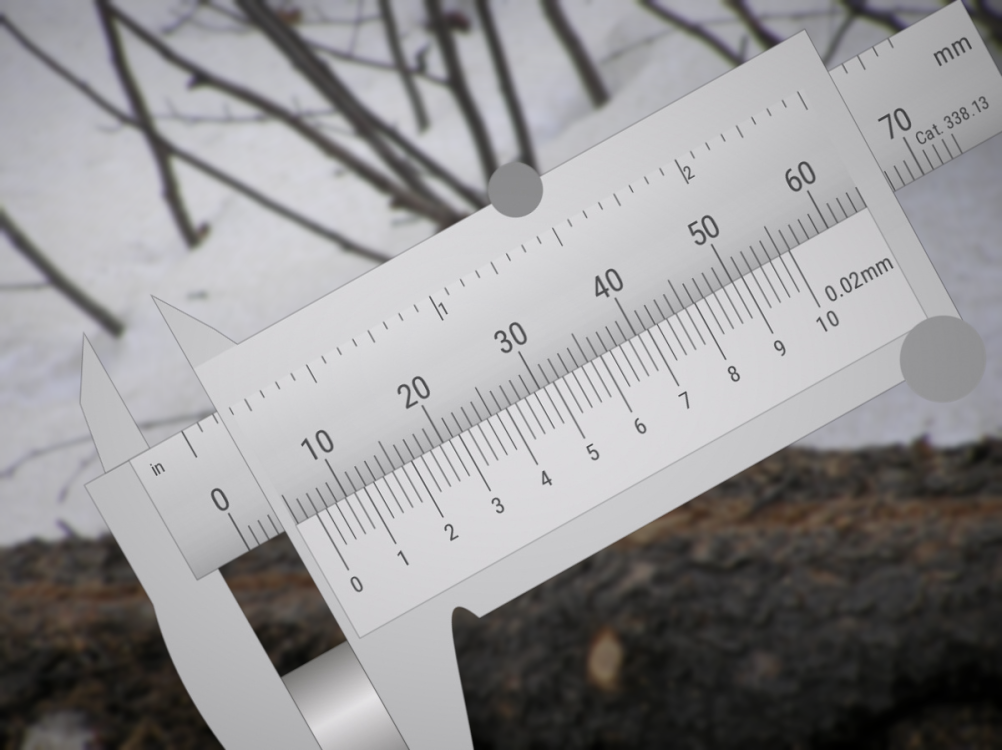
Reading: mm 6.9
